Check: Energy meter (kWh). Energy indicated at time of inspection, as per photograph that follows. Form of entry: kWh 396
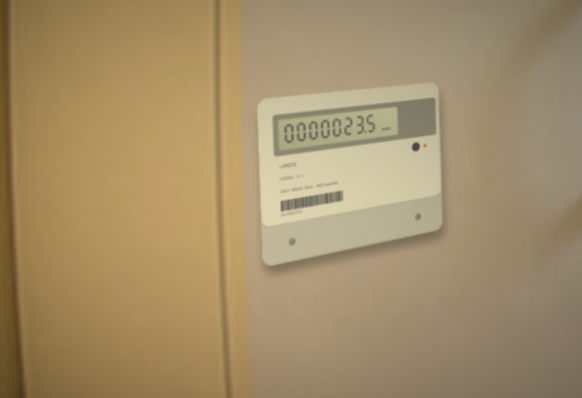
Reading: kWh 23.5
